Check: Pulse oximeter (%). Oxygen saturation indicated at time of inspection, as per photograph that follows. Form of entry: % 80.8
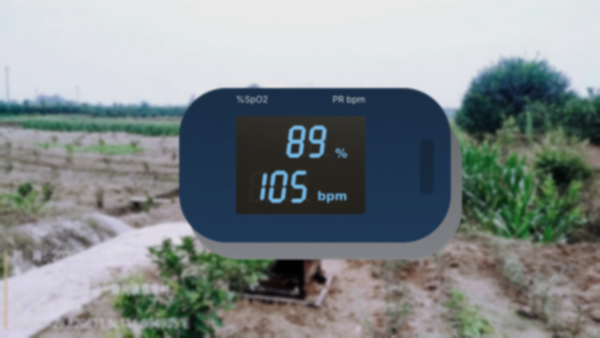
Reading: % 89
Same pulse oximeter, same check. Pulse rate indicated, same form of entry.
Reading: bpm 105
